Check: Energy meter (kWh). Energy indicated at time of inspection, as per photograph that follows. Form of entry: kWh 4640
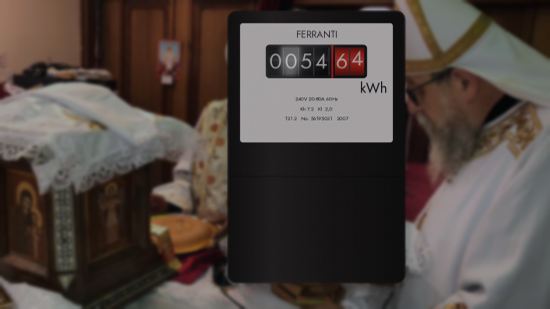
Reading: kWh 54.64
